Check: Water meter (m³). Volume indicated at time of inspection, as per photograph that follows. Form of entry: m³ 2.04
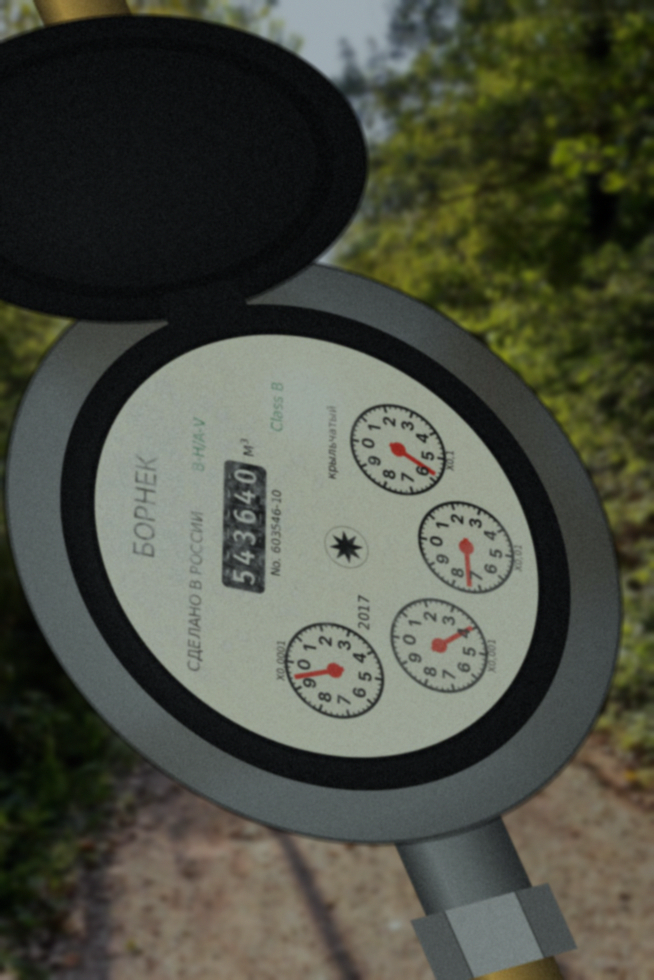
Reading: m³ 543640.5739
